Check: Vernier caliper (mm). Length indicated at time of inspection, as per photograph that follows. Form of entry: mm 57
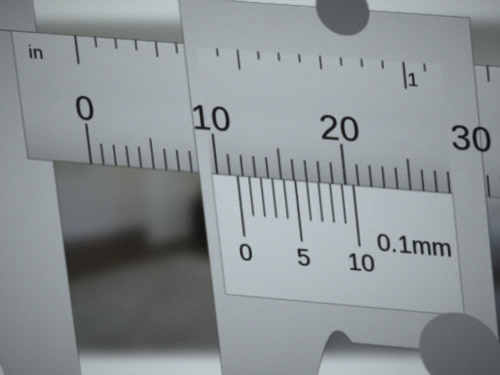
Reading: mm 11.6
